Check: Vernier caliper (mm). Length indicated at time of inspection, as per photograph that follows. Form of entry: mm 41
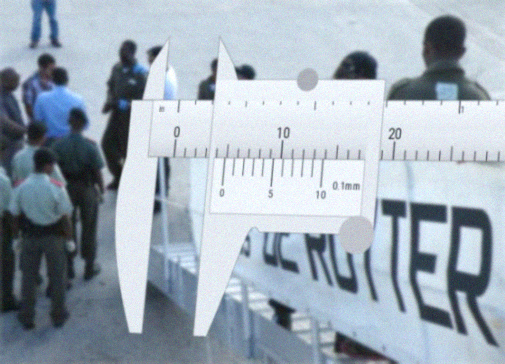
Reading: mm 4.8
